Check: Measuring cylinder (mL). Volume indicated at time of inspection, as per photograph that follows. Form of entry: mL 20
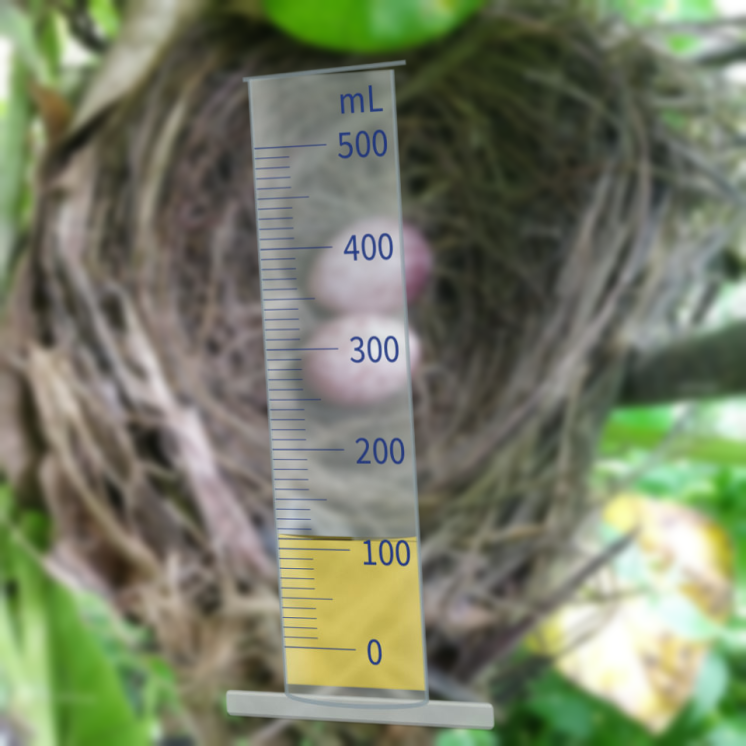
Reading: mL 110
